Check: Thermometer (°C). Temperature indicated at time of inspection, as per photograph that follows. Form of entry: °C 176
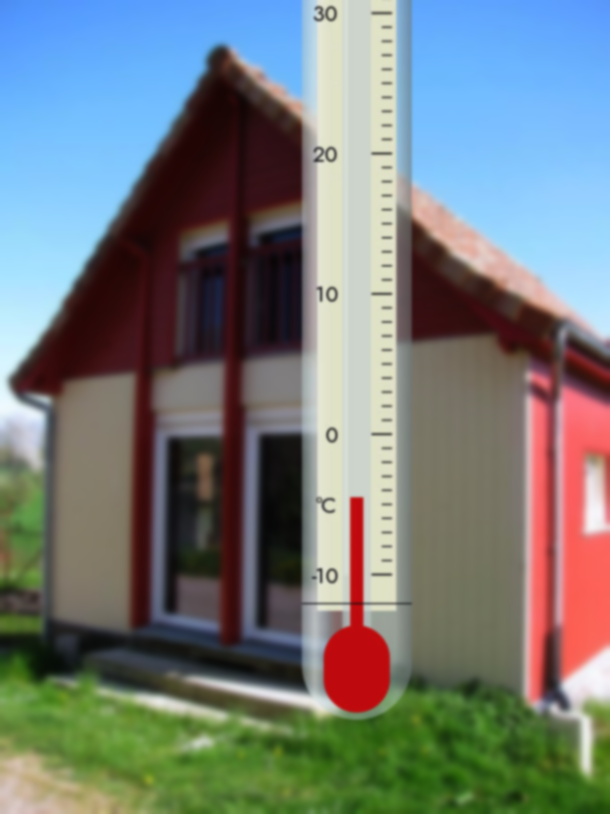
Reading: °C -4.5
